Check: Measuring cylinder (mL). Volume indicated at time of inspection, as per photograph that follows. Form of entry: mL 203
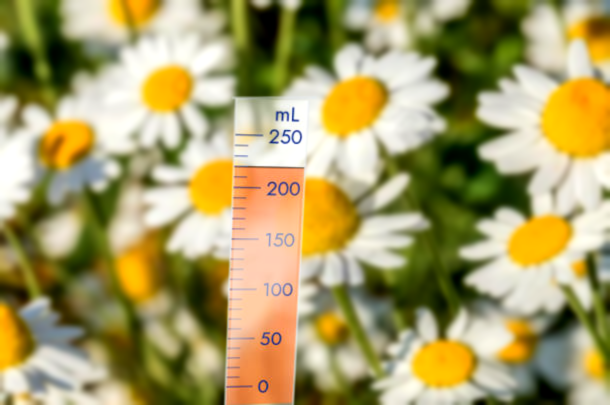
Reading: mL 220
